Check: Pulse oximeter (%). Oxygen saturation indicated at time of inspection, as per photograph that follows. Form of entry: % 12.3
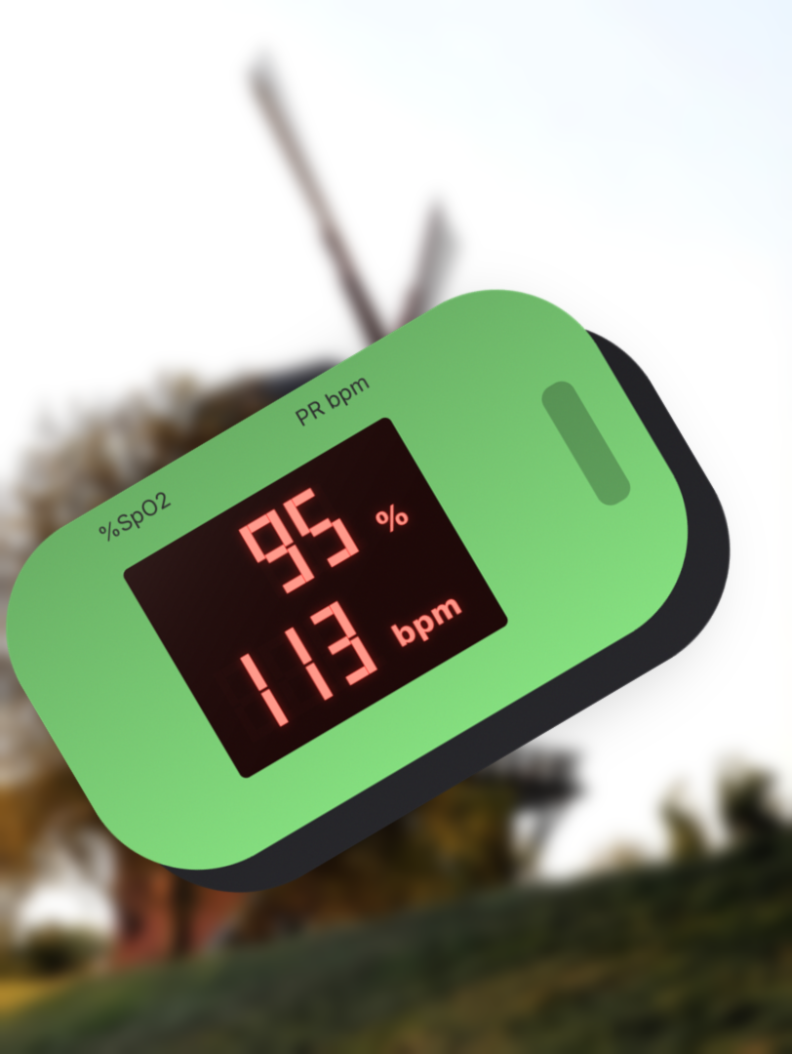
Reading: % 95
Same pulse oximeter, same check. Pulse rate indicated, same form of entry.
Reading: bpm 113
